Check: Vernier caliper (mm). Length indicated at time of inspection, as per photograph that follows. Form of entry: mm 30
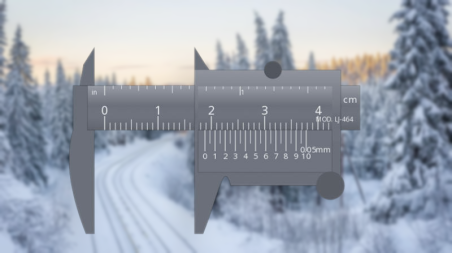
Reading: mm 18.8
